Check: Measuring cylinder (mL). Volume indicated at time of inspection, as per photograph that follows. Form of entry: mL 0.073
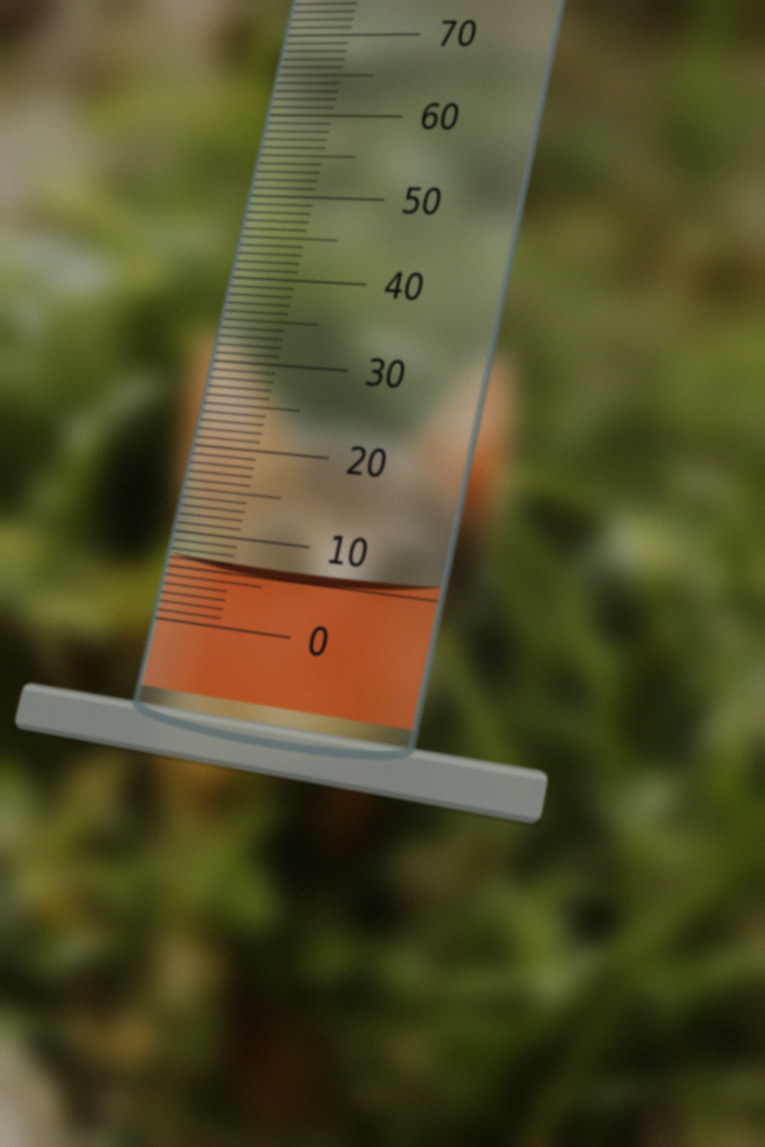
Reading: mL 6
